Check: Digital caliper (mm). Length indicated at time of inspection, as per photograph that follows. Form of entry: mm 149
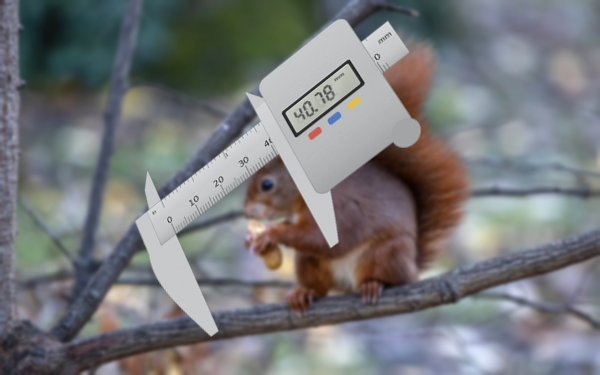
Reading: mm 40.78
